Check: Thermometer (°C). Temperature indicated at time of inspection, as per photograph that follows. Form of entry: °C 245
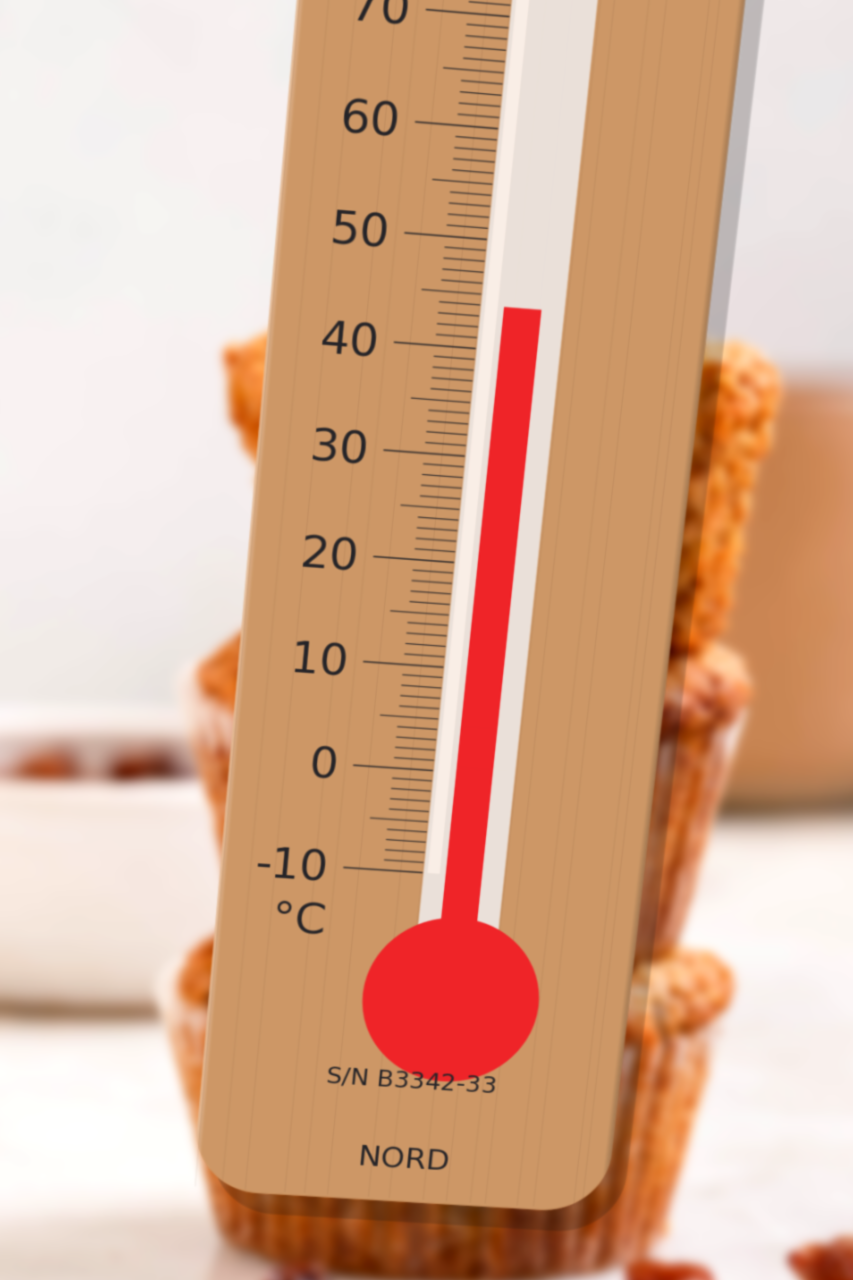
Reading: °C 44
